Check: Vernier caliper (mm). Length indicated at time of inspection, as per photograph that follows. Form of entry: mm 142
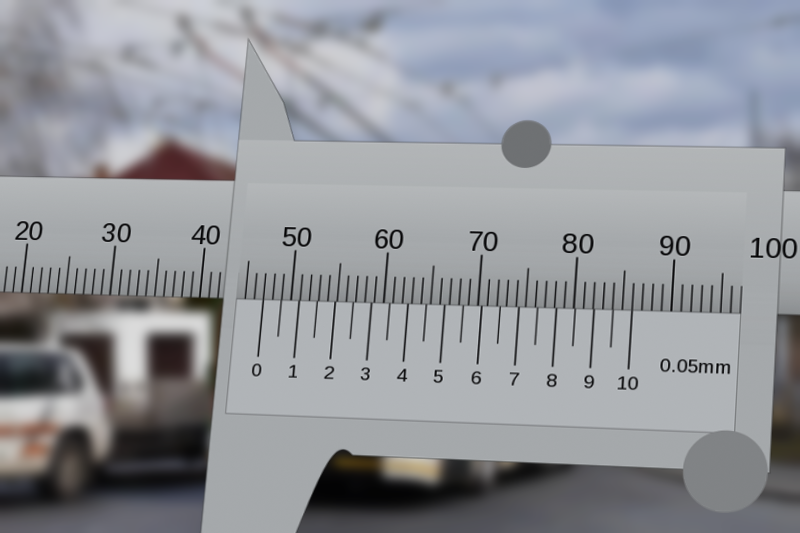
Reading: mm 47.0
